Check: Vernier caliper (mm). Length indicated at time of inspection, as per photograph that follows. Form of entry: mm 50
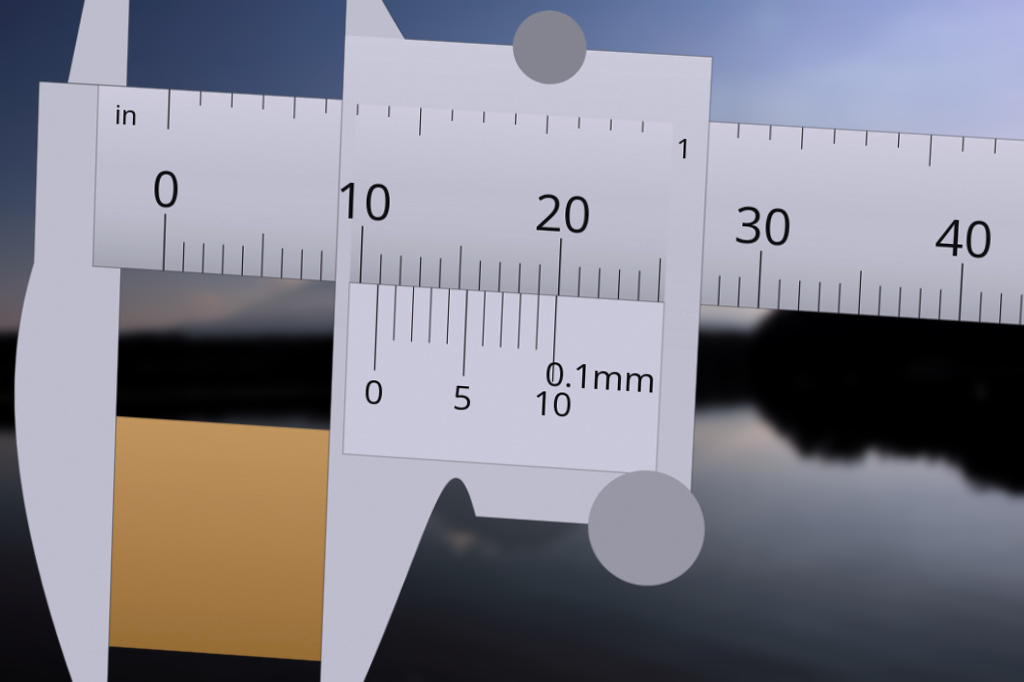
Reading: mm 10.9
